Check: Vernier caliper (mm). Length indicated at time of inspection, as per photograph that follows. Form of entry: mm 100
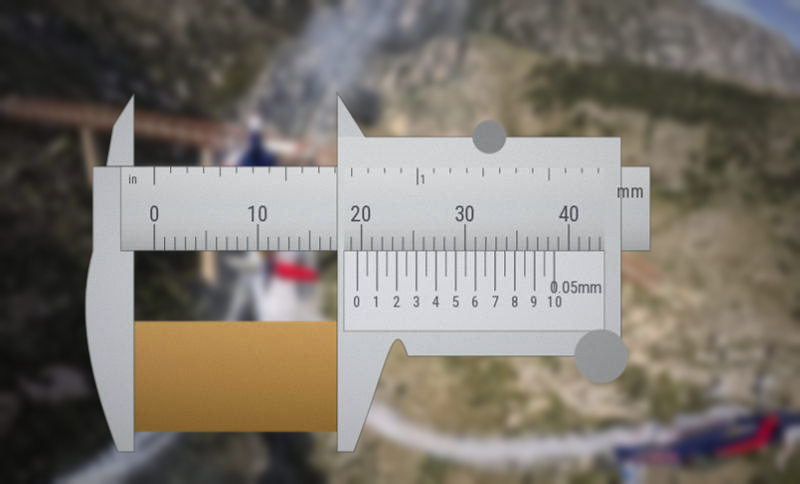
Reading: mm 19.6
